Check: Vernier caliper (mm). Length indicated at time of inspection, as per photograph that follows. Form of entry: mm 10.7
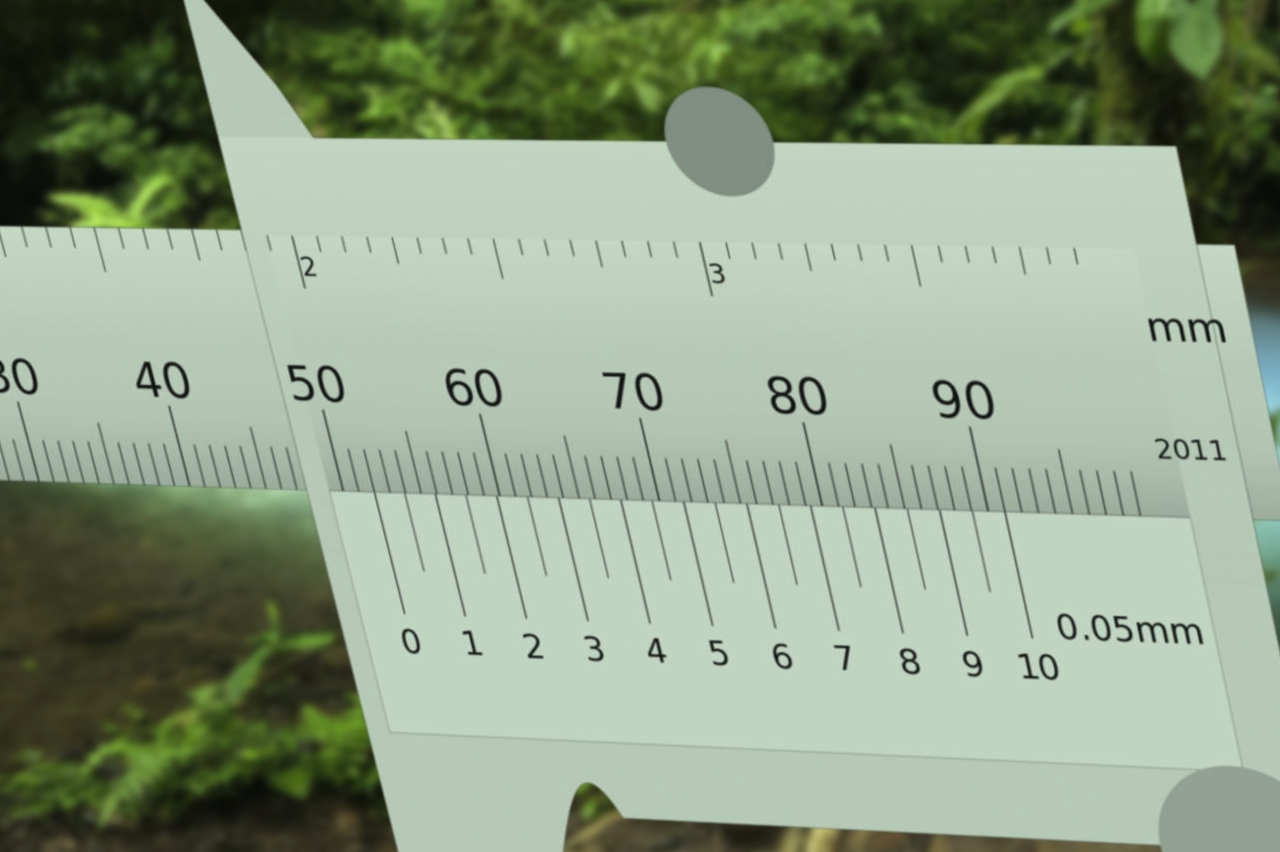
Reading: mm 52.0
